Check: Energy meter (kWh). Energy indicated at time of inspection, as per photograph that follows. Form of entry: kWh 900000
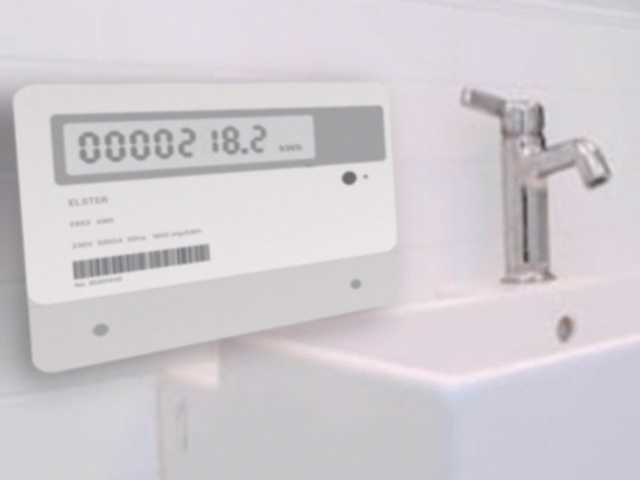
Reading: kWh 218.2
